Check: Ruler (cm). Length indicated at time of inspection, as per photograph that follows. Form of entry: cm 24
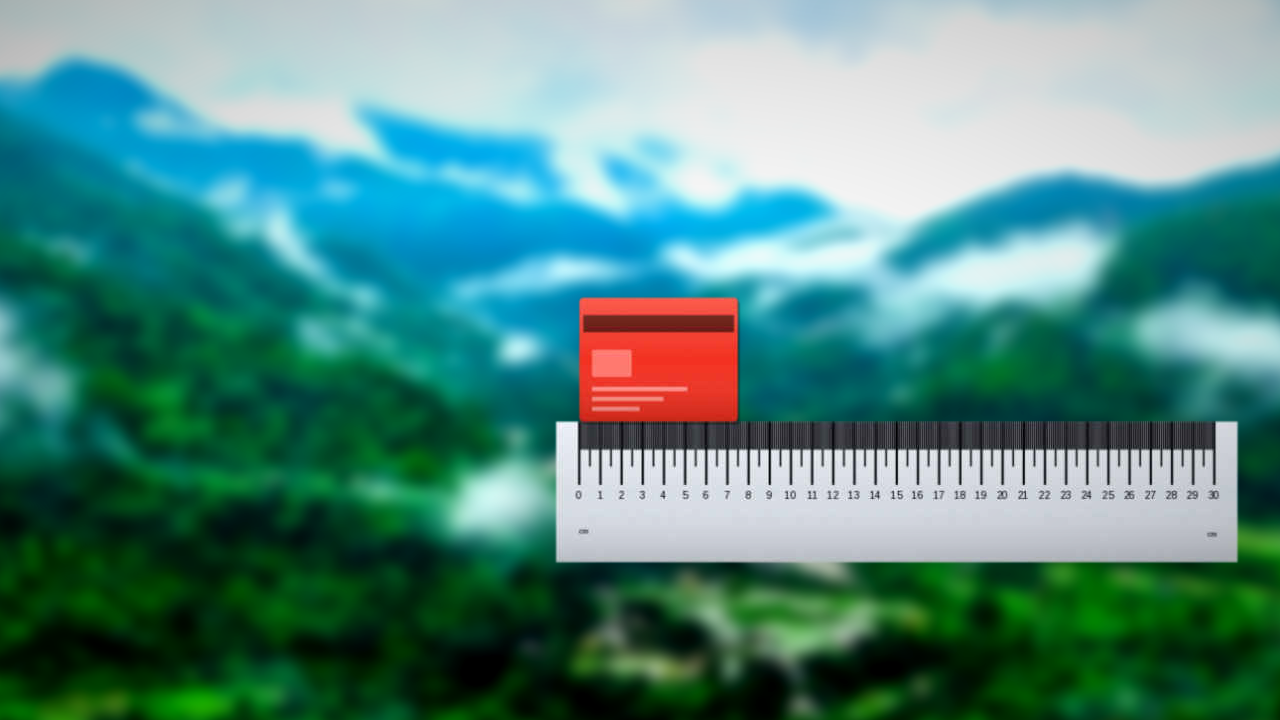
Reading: cm 7.5
